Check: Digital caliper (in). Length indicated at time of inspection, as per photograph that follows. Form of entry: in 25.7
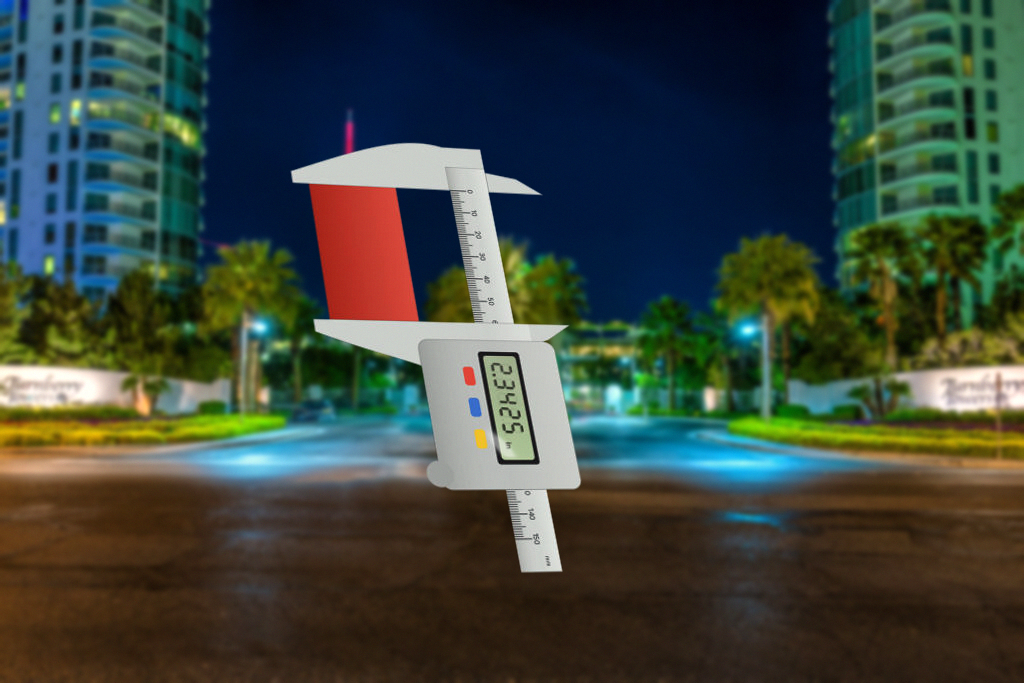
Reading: in 2.3425
